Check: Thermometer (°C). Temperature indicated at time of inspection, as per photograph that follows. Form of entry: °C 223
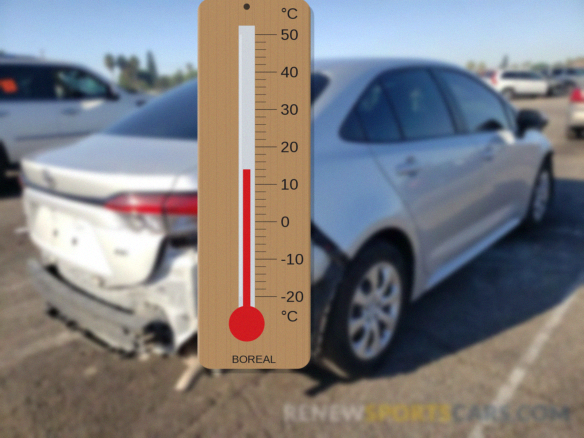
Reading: °C 14
